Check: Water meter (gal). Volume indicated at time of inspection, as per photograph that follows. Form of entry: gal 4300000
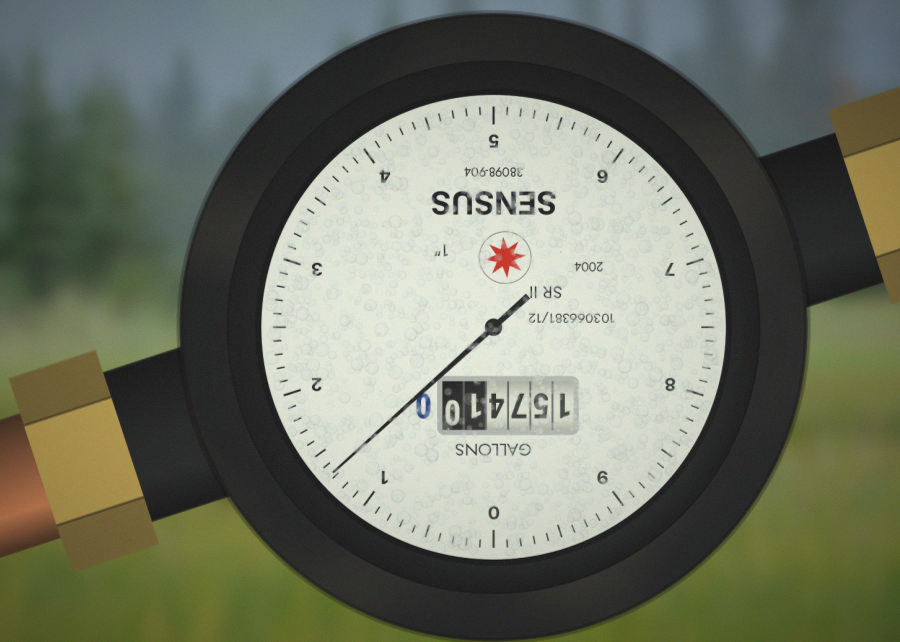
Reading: gal 1574101.3
